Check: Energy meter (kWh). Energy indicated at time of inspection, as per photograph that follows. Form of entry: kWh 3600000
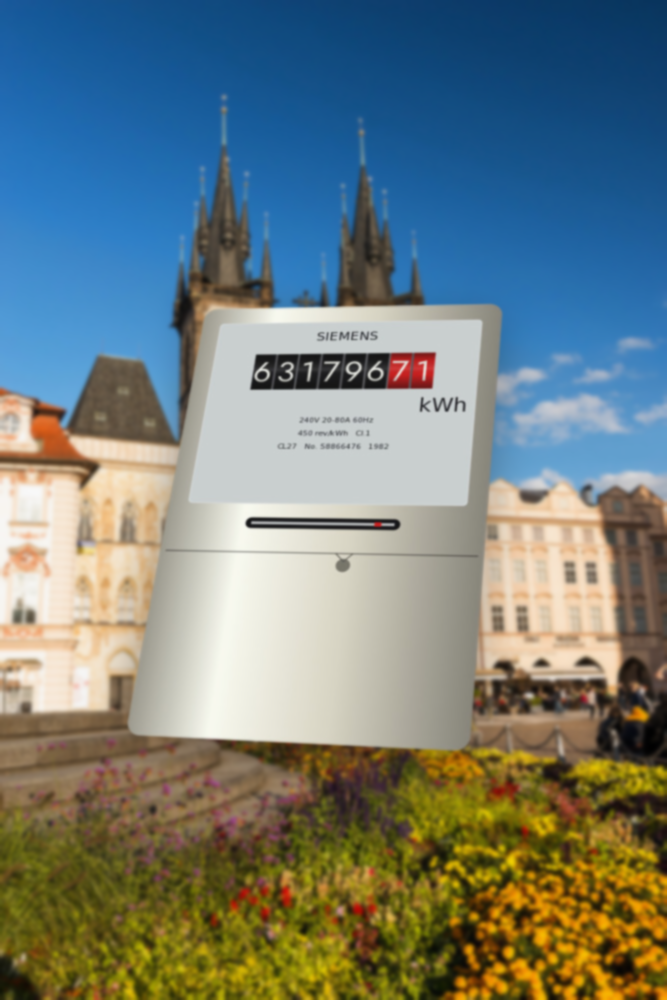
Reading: kWh 631796.71
